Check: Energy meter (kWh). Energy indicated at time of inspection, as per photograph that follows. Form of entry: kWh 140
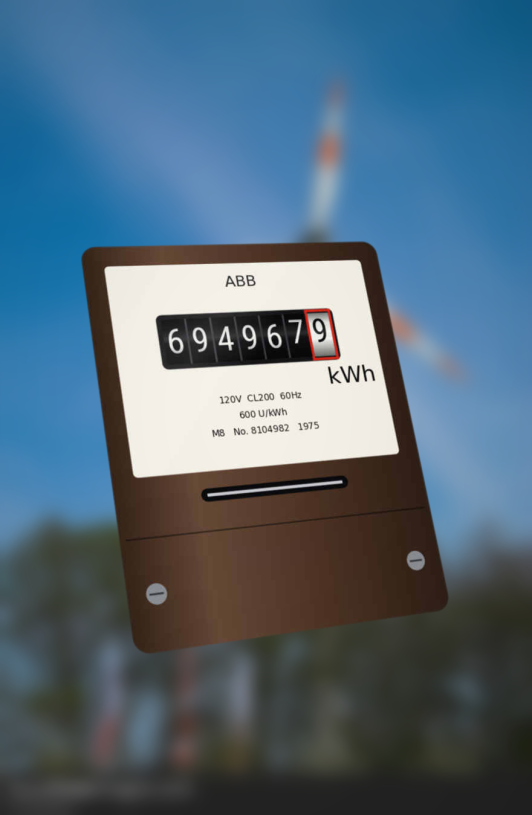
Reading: kWh 694967.9
